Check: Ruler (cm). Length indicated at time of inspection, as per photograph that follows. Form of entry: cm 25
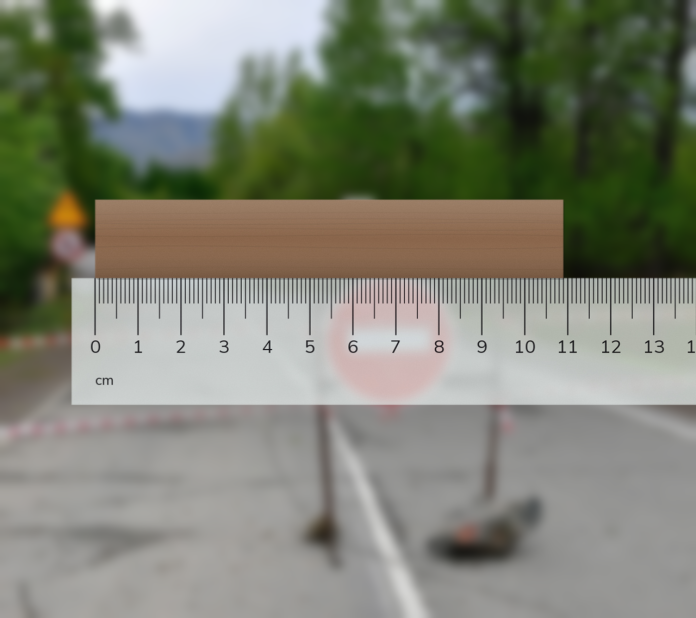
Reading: cm 10.9
